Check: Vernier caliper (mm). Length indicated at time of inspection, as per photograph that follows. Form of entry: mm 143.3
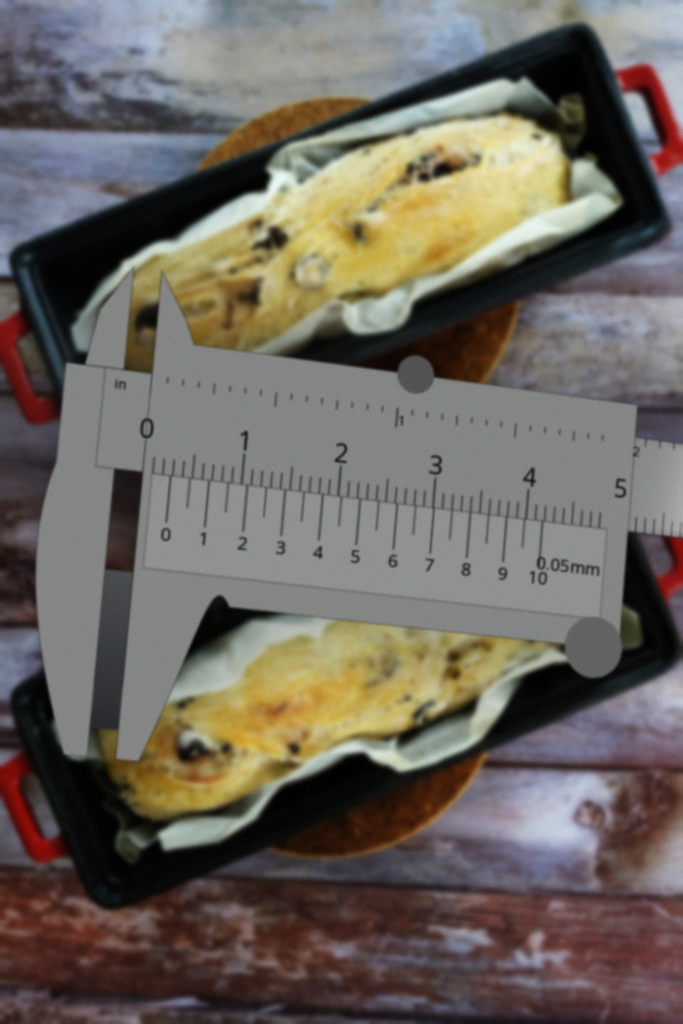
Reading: mm 2.8
